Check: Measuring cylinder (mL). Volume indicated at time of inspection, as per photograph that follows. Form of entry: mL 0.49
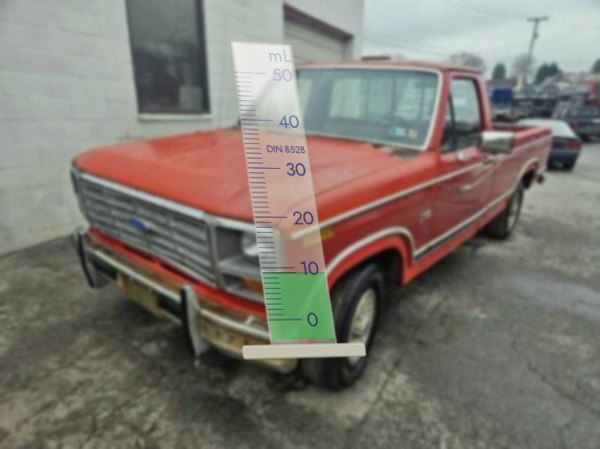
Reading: mL 9
